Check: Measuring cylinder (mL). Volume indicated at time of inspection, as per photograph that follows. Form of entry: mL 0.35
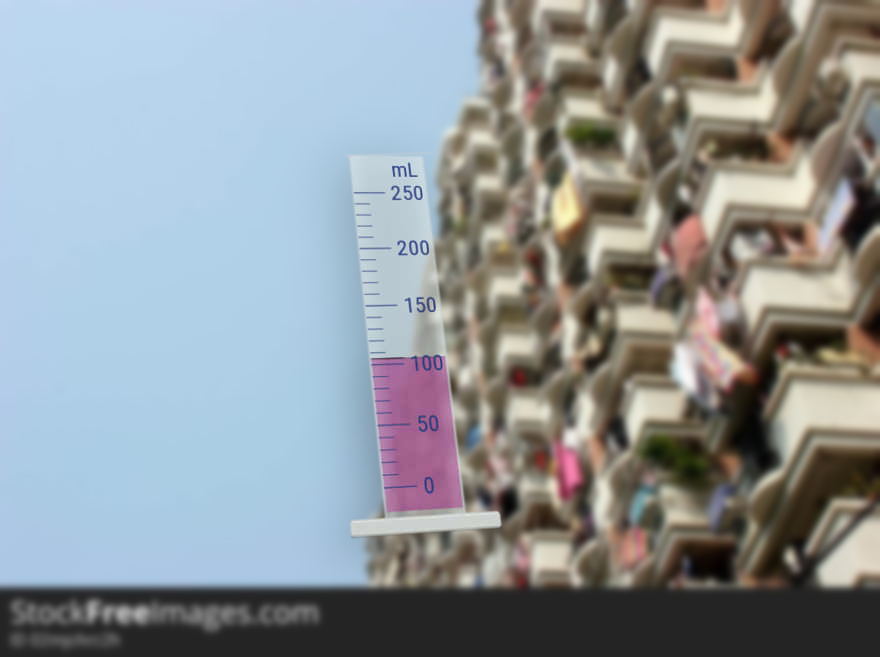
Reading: mL 105
